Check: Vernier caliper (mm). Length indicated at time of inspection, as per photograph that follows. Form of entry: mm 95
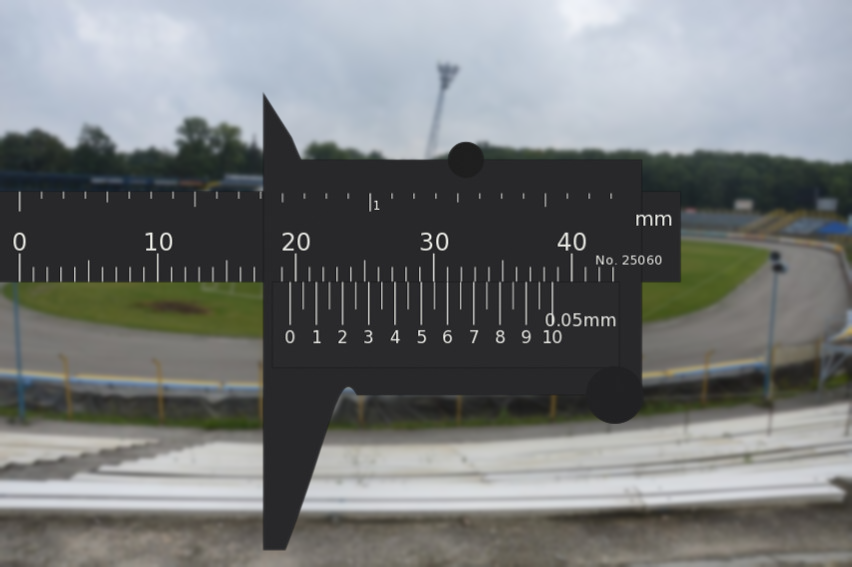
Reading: mm 19.6
